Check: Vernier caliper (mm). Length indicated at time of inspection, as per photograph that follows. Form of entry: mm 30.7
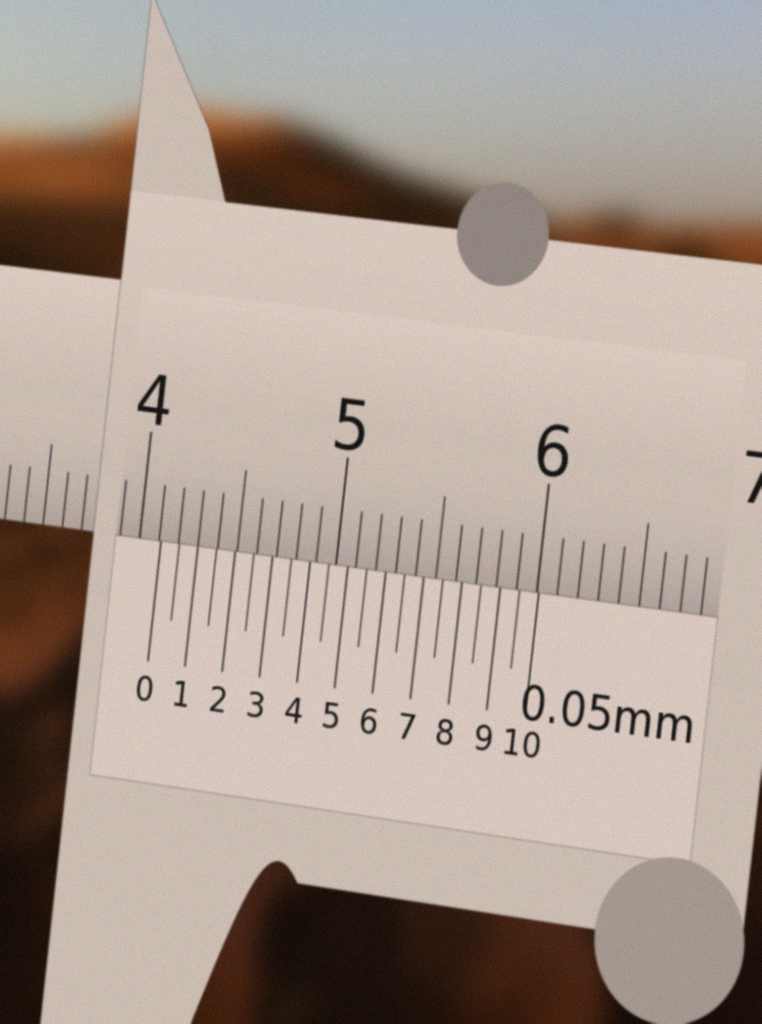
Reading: mm 41.1
